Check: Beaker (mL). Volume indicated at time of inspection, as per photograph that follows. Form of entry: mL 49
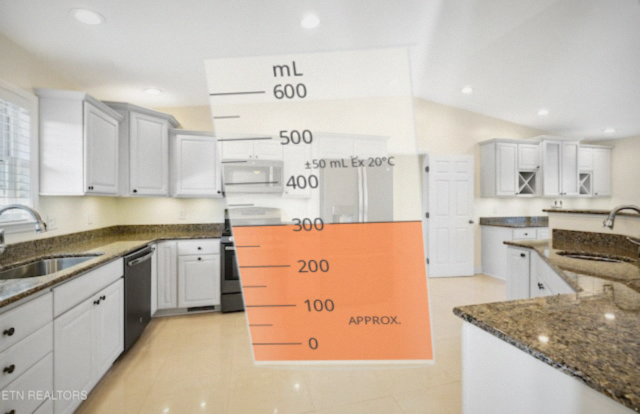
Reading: mL 300
